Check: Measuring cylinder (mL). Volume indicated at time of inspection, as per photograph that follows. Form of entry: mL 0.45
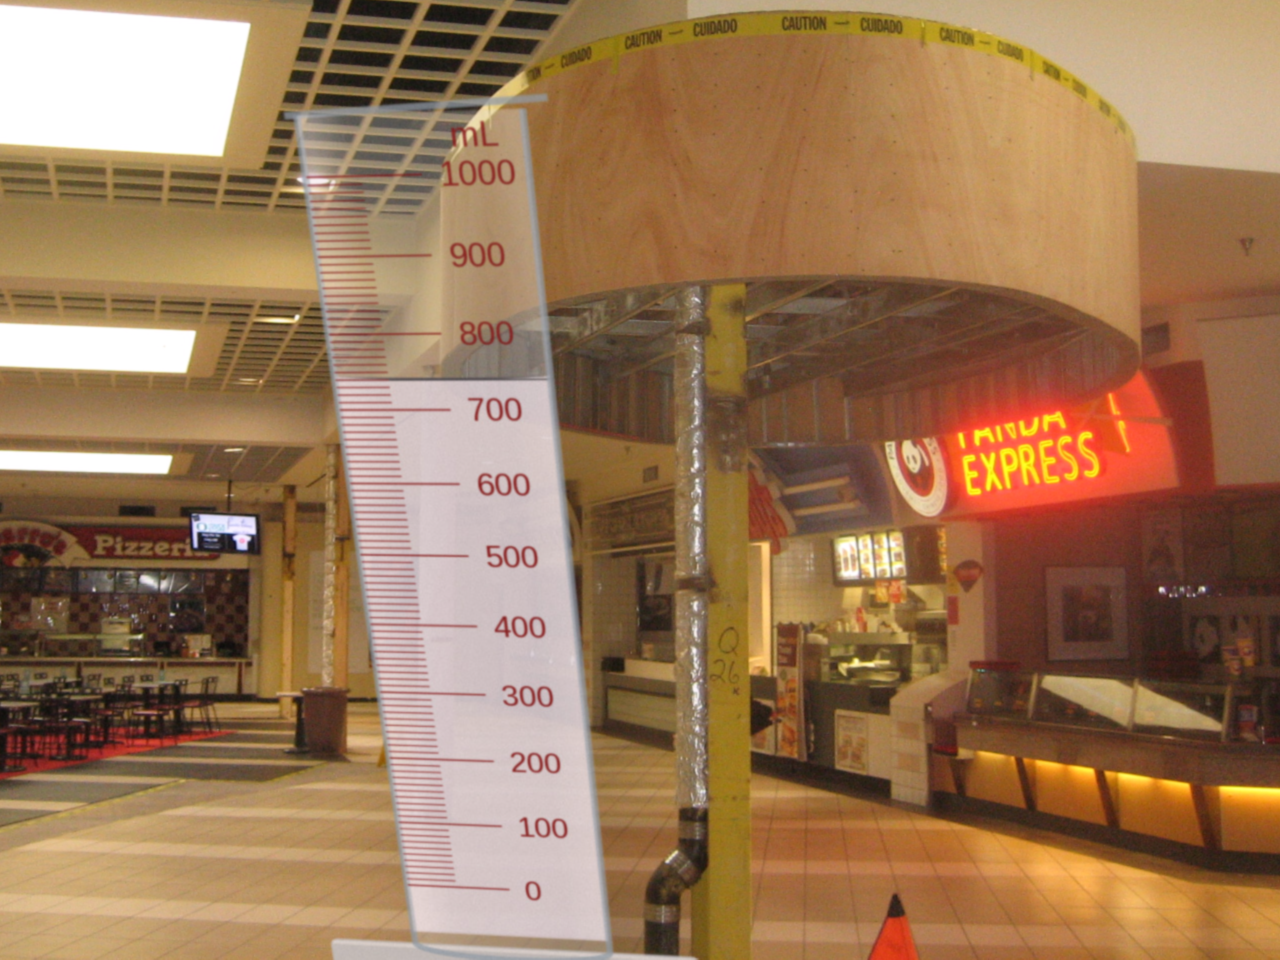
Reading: mL 740
